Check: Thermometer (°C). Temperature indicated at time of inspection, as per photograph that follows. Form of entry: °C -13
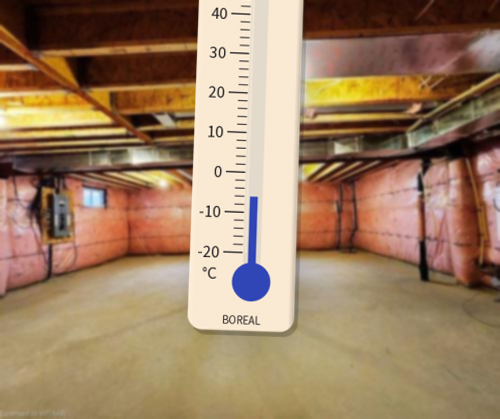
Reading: °C -6
